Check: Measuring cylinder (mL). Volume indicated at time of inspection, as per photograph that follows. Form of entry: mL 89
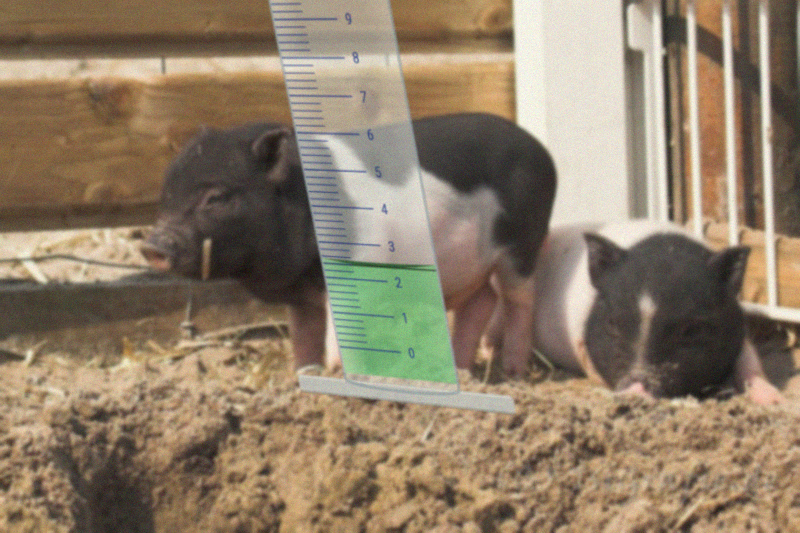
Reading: mL 2.4
